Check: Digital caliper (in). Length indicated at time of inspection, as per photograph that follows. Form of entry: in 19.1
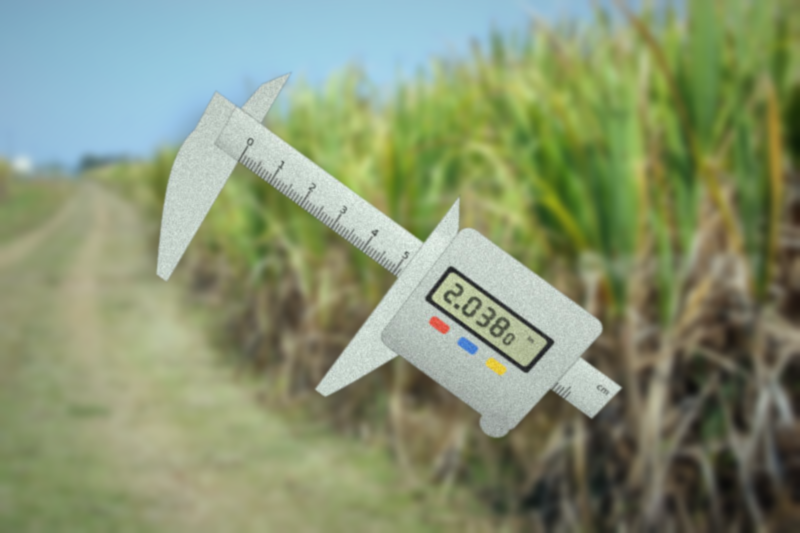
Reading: in 2.0380
